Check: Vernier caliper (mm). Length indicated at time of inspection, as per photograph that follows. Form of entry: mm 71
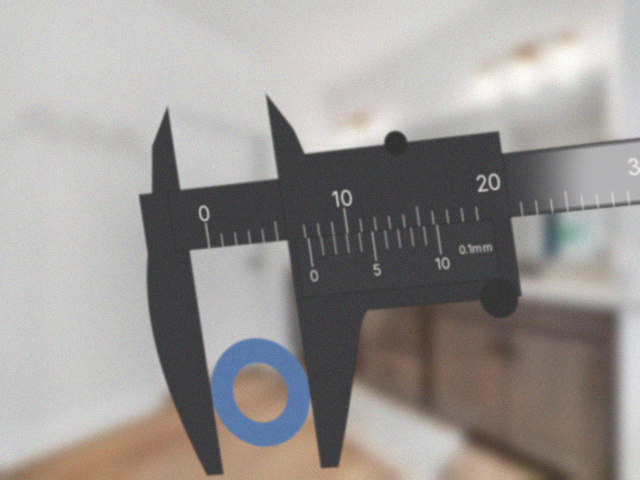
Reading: mm 7.2
